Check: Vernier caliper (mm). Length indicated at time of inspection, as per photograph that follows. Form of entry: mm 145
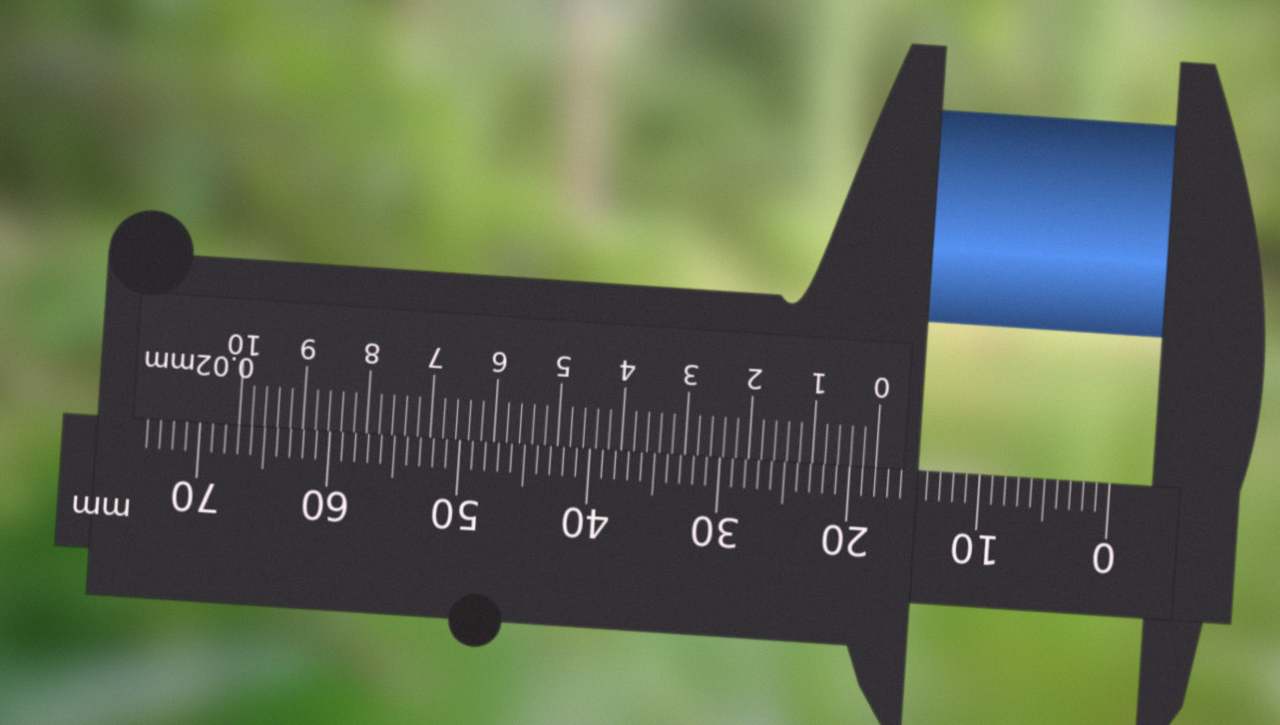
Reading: mm 18.0
